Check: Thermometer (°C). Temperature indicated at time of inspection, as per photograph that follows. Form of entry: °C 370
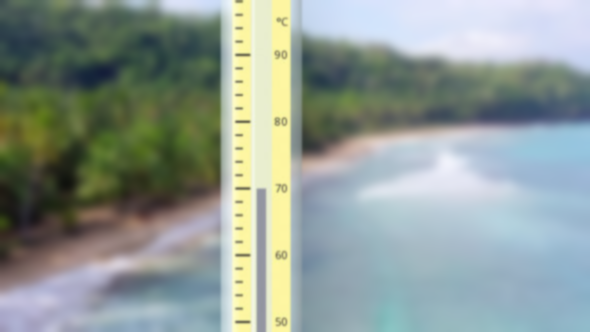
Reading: °C 70
